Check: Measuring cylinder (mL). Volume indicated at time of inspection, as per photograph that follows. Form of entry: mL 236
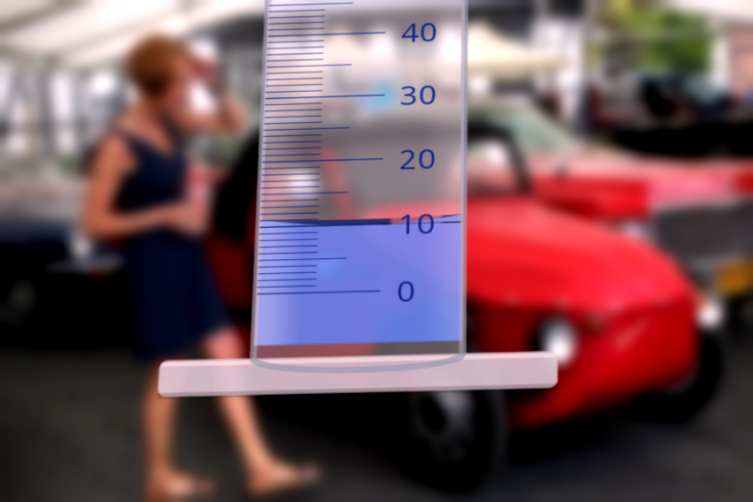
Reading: mL 10
